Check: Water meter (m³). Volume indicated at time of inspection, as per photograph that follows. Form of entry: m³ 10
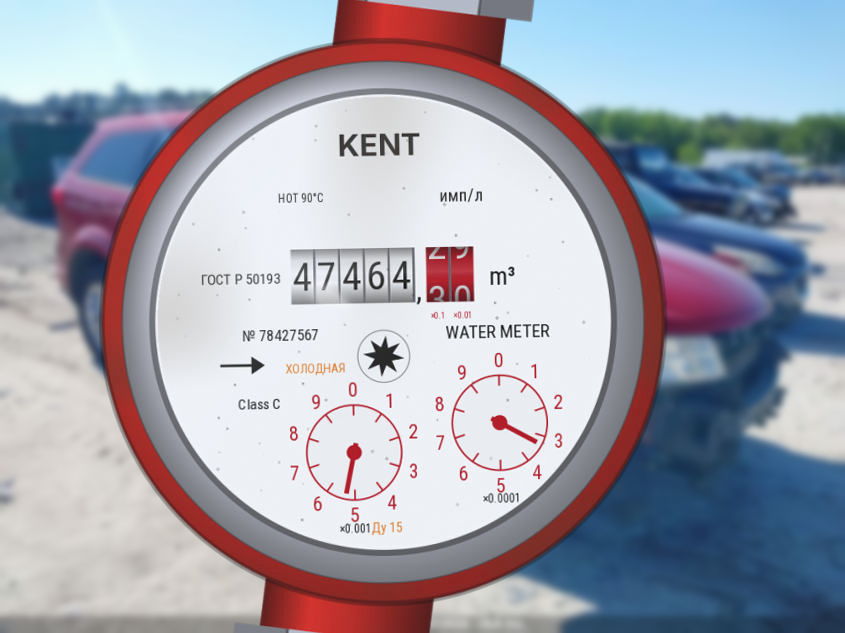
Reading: m³ 47464.2953
